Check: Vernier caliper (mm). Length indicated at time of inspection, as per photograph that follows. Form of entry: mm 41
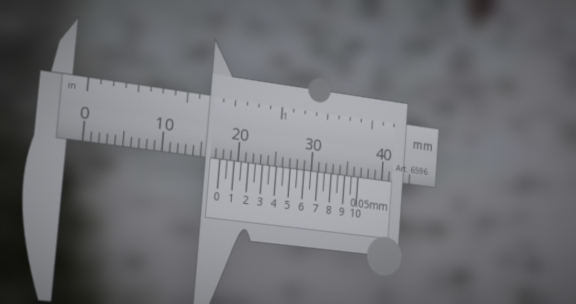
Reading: mm 17.6
